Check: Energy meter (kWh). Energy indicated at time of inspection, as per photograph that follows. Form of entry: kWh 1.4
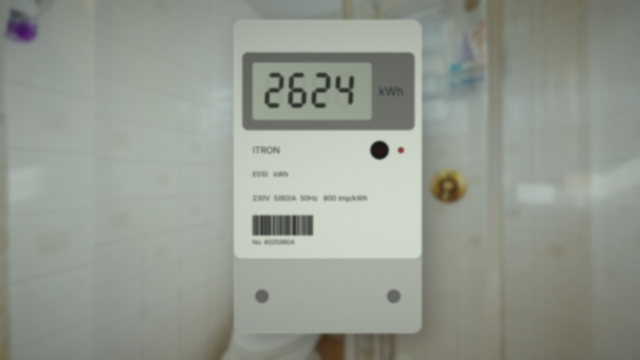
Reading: kWh 2624
